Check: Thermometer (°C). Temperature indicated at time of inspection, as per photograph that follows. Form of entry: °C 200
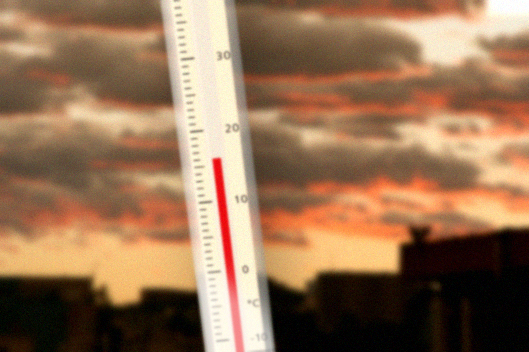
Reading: °C 16
